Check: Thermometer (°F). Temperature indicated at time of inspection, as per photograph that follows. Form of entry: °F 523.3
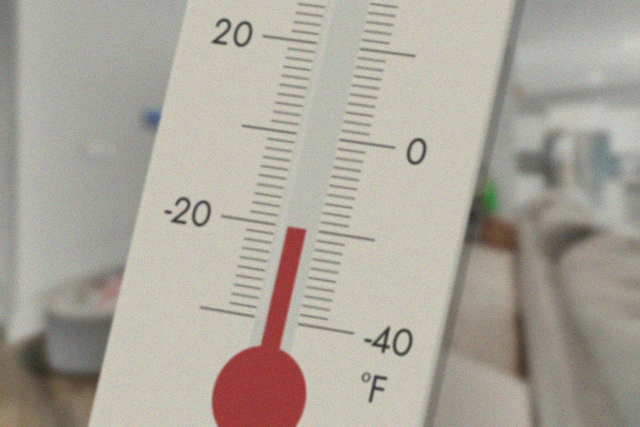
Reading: °F -20
